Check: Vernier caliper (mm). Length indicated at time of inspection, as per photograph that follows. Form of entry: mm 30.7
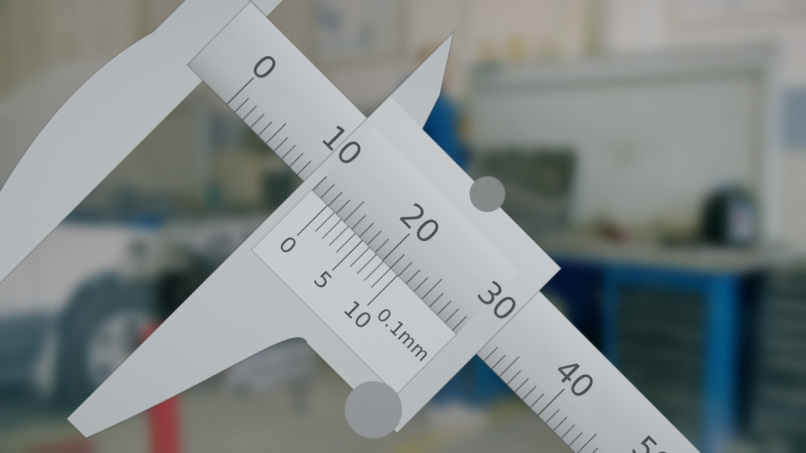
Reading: mm 12.9
